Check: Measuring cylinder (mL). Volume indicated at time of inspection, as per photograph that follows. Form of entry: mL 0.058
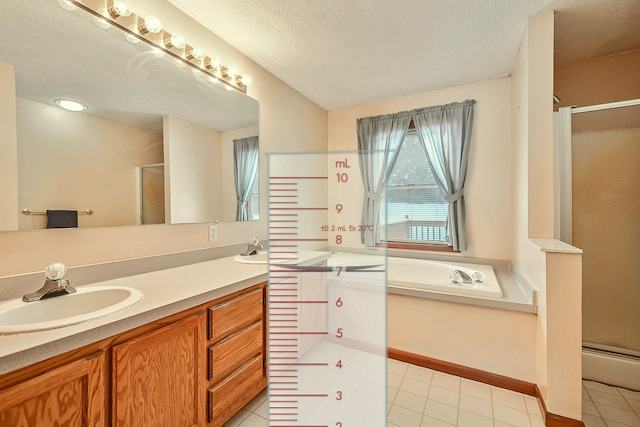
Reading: mL 7
